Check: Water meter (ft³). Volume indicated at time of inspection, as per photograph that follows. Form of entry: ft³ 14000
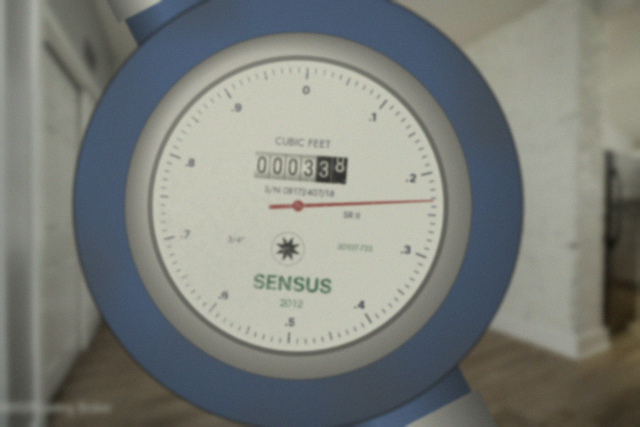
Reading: ft³ 338.23
